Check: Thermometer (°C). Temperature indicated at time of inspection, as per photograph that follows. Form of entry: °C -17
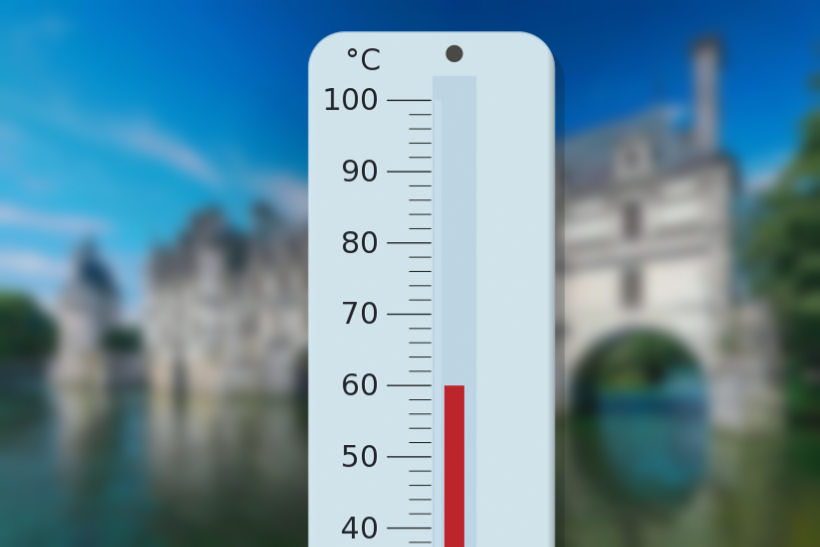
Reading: °C 60
